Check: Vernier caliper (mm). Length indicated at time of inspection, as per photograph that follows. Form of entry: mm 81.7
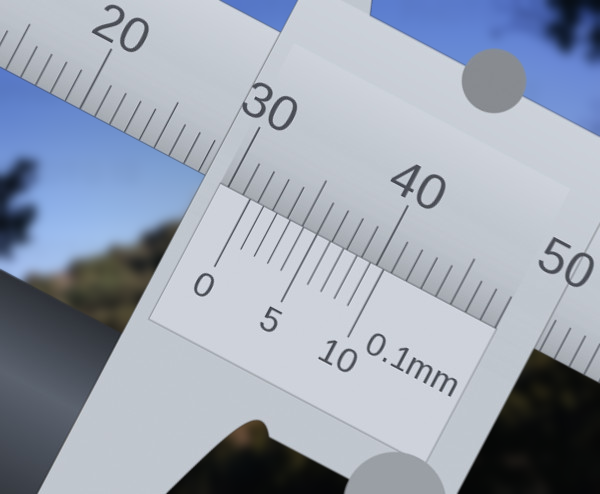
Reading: mm 31.5
